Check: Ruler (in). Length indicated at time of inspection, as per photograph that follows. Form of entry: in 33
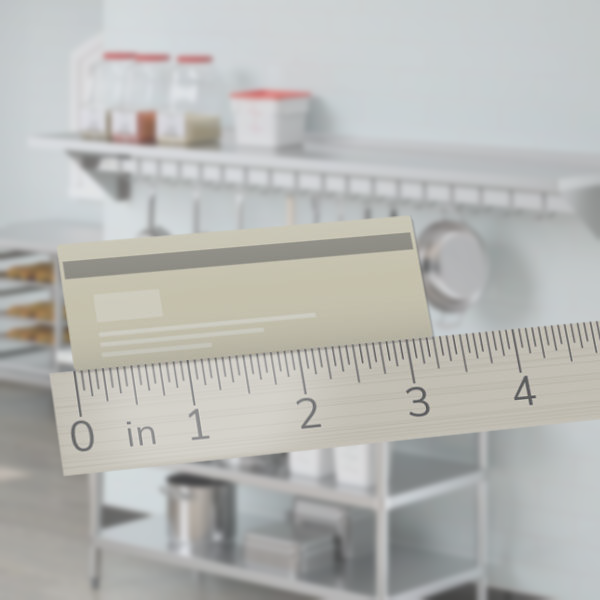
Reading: in 3.25
